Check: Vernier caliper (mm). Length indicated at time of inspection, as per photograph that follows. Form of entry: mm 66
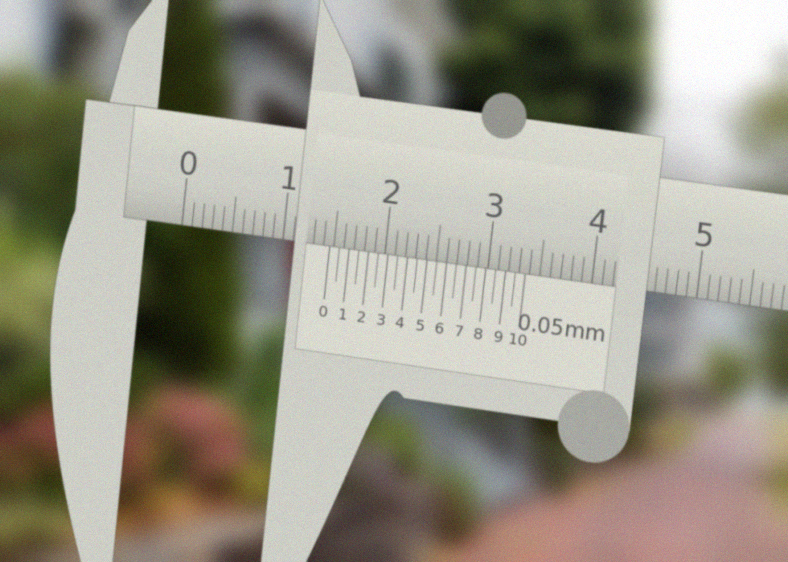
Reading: mm 14.6
